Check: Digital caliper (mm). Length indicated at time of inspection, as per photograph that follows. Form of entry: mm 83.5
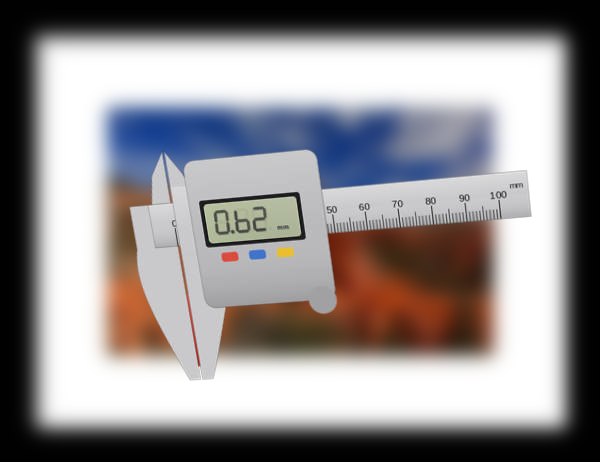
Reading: mm 0.62
